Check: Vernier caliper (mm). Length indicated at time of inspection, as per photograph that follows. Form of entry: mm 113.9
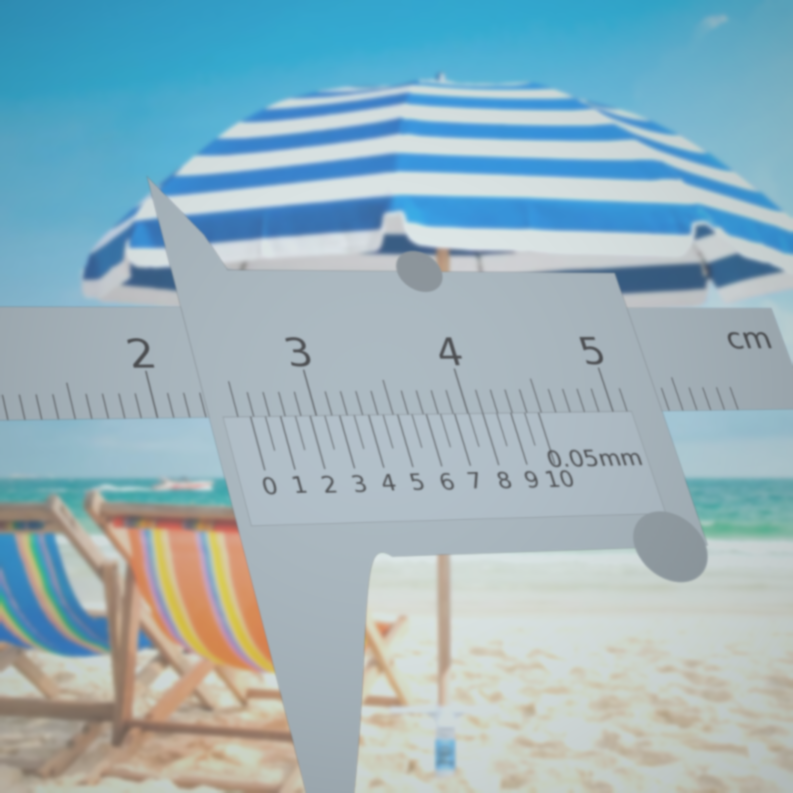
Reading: mm 25.8
